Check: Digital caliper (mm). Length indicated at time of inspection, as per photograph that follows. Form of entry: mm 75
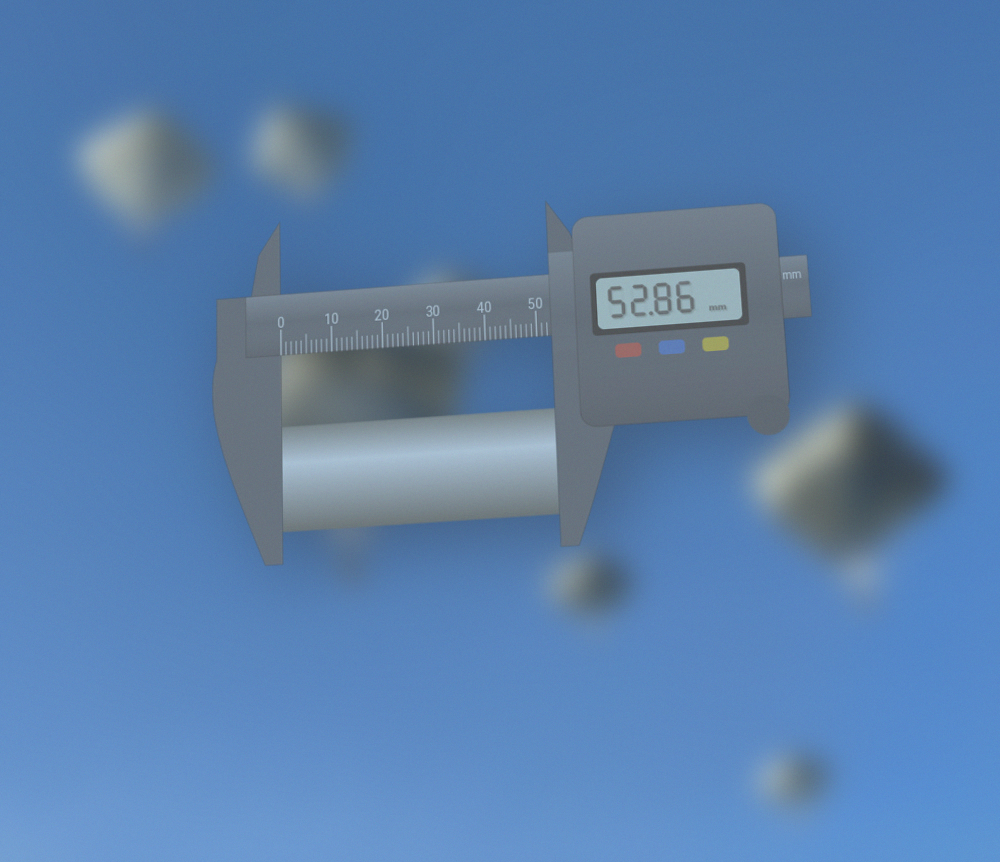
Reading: mm 52.86
